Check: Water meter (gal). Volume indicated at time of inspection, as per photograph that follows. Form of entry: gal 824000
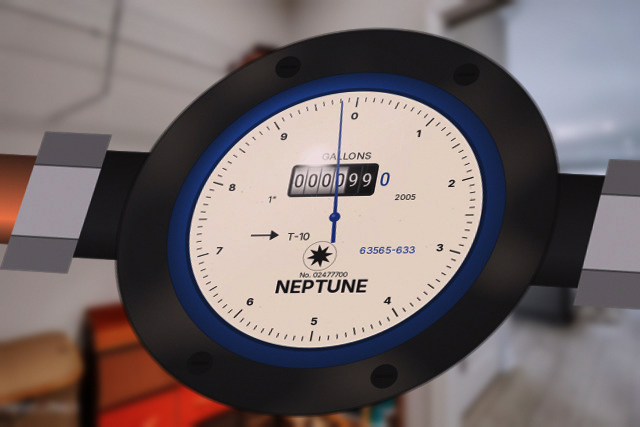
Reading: gal 989.8
